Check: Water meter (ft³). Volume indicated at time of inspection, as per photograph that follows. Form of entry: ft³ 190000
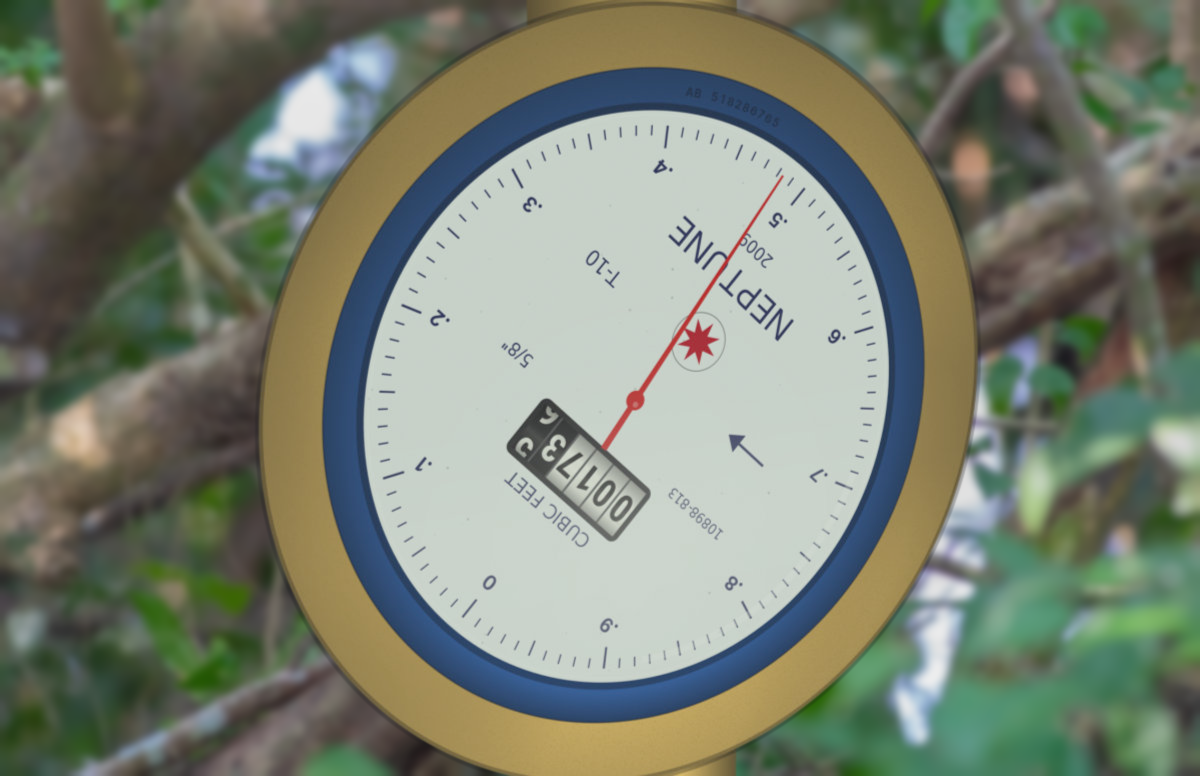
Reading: ft³ 1735.48
